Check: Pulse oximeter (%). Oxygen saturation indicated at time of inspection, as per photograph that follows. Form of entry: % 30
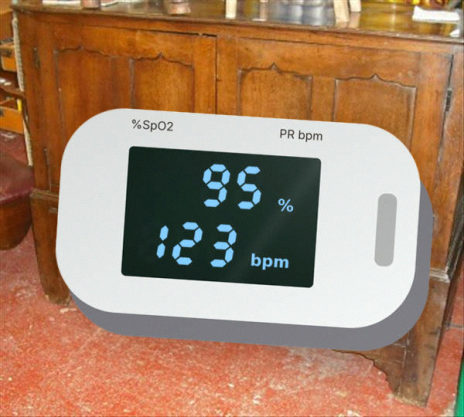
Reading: % 95
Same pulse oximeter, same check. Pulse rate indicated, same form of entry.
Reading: bpm 123
